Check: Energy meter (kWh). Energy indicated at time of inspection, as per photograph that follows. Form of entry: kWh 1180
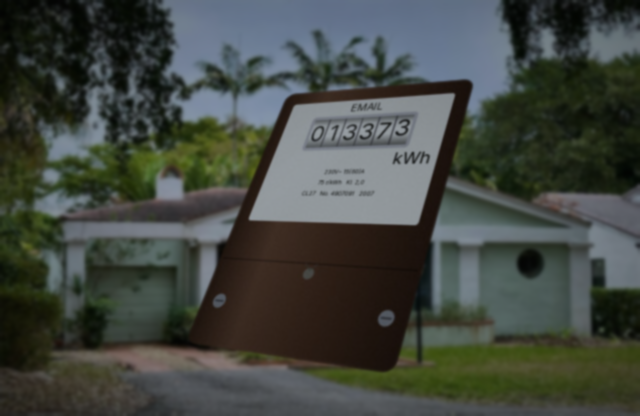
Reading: kWh 13373
